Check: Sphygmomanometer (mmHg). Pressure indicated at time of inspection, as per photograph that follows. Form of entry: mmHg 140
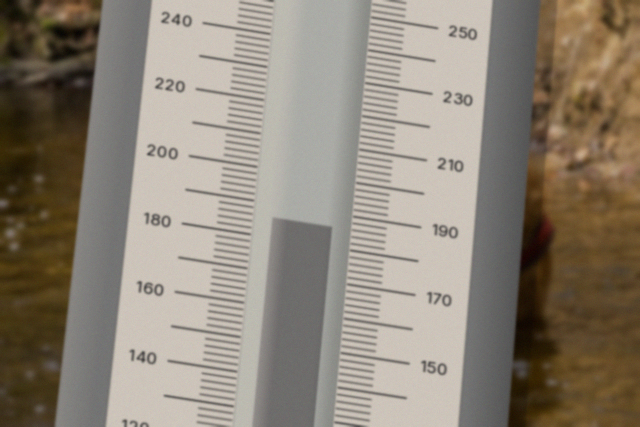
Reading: mmHg 186
